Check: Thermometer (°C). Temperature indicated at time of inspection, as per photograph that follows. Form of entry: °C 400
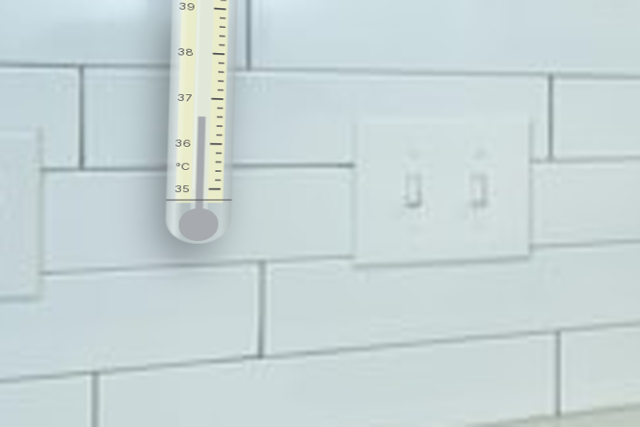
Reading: °C 36.6
